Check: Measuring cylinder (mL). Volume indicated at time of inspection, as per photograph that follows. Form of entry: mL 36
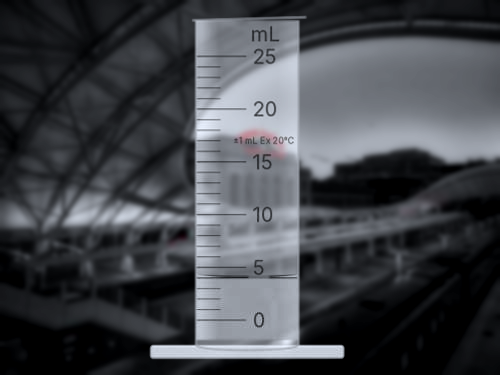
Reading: mL 4
